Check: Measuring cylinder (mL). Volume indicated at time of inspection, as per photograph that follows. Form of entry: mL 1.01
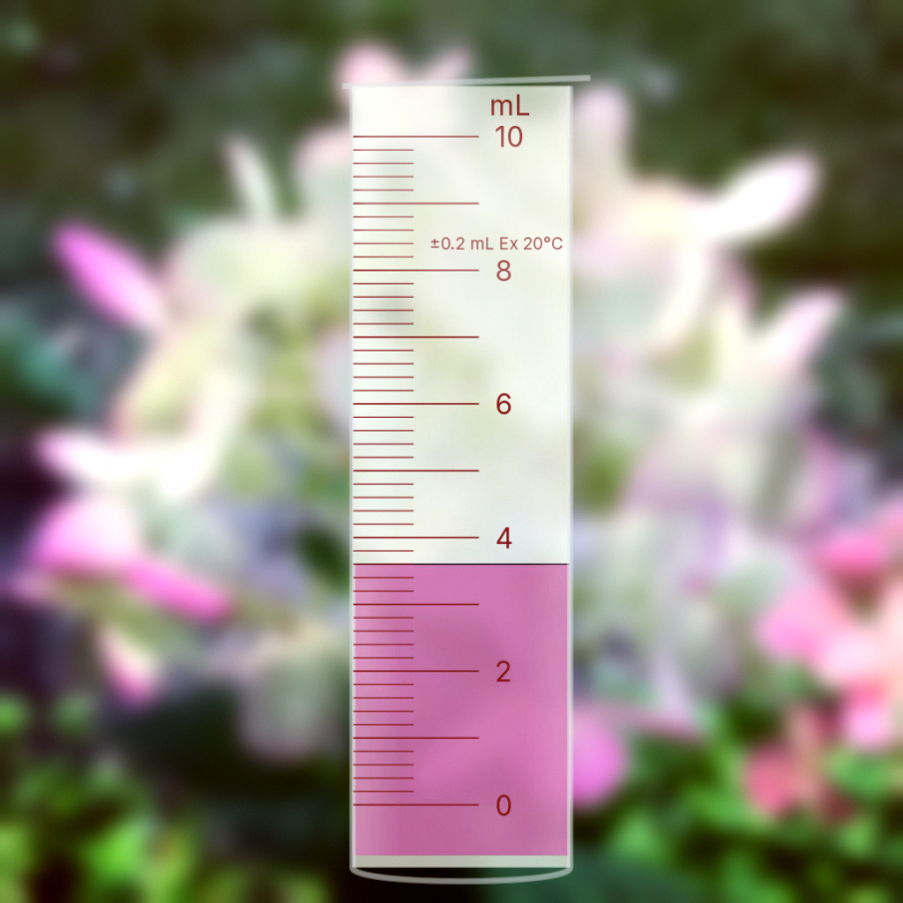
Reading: mL 3.6
